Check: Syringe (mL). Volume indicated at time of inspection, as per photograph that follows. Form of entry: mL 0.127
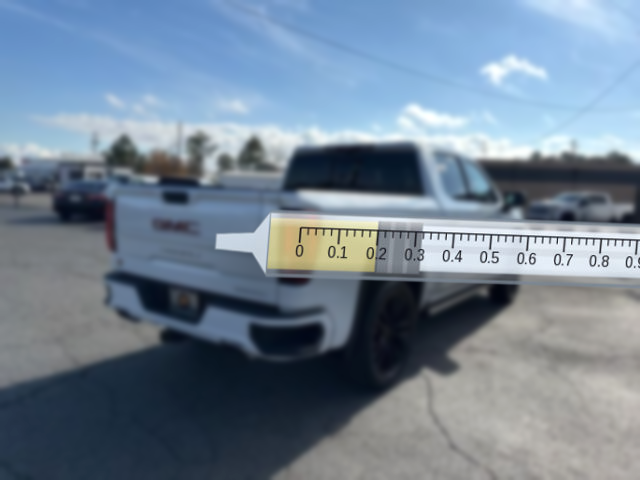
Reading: mL 0.2
